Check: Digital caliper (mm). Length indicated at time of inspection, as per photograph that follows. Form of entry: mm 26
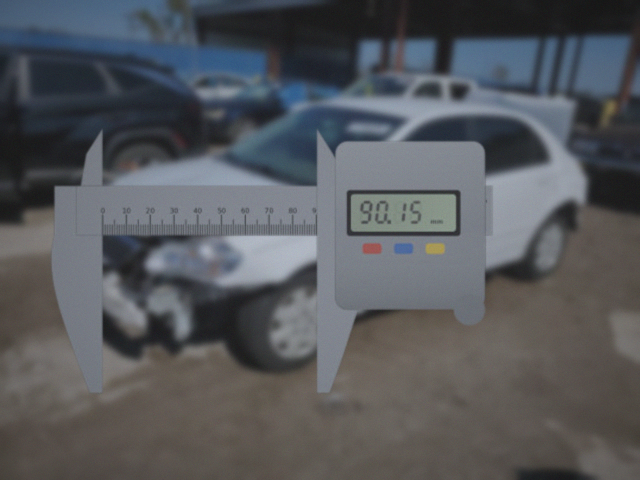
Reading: mm 90.15
